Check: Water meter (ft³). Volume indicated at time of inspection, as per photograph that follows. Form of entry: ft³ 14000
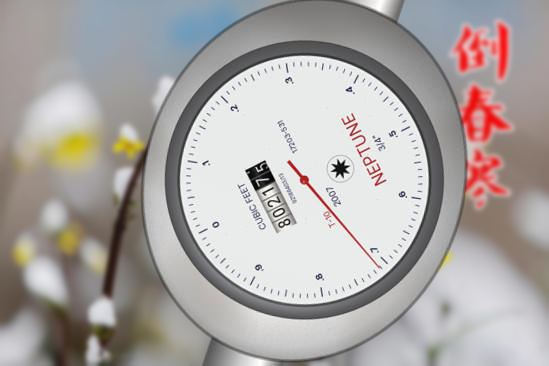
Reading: ft³ 802174.71
